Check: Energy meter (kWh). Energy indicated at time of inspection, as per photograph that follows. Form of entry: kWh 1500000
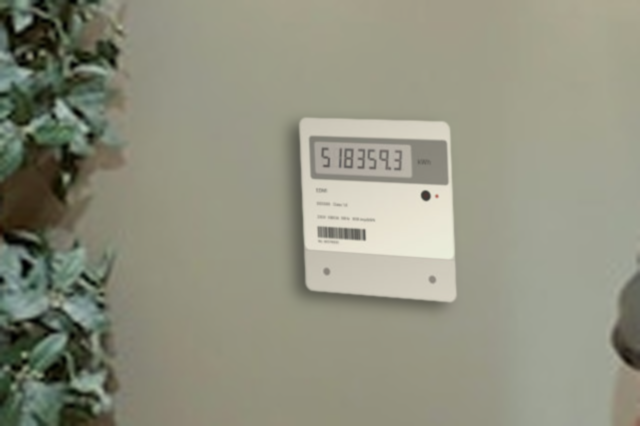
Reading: kWh 518359.3
